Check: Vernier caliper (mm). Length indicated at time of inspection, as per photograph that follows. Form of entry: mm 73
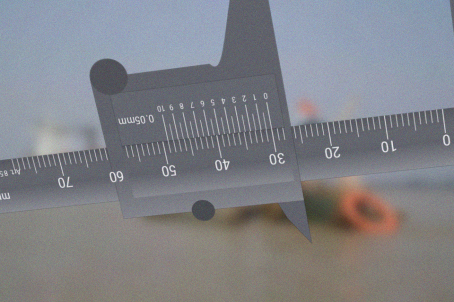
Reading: mm 30.0
